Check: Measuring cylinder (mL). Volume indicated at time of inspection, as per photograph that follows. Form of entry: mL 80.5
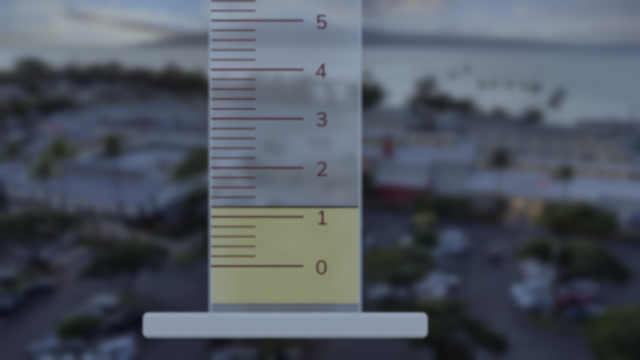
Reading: mL 1.2
